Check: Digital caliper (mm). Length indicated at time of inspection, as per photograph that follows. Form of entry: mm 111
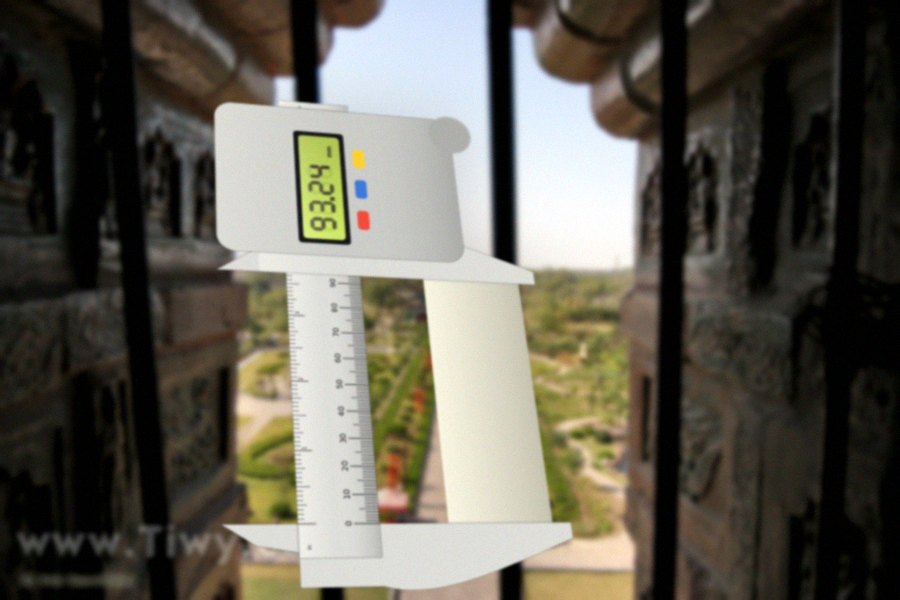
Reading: mm 93.24
